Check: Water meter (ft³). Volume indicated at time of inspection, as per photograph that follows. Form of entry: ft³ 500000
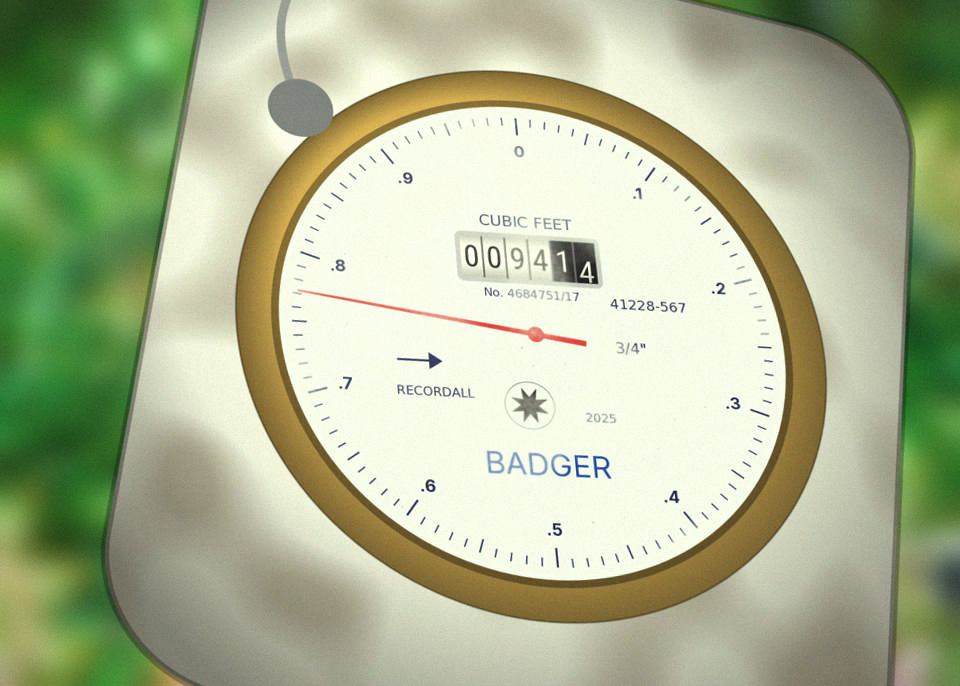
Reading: ft³ 9413.77
